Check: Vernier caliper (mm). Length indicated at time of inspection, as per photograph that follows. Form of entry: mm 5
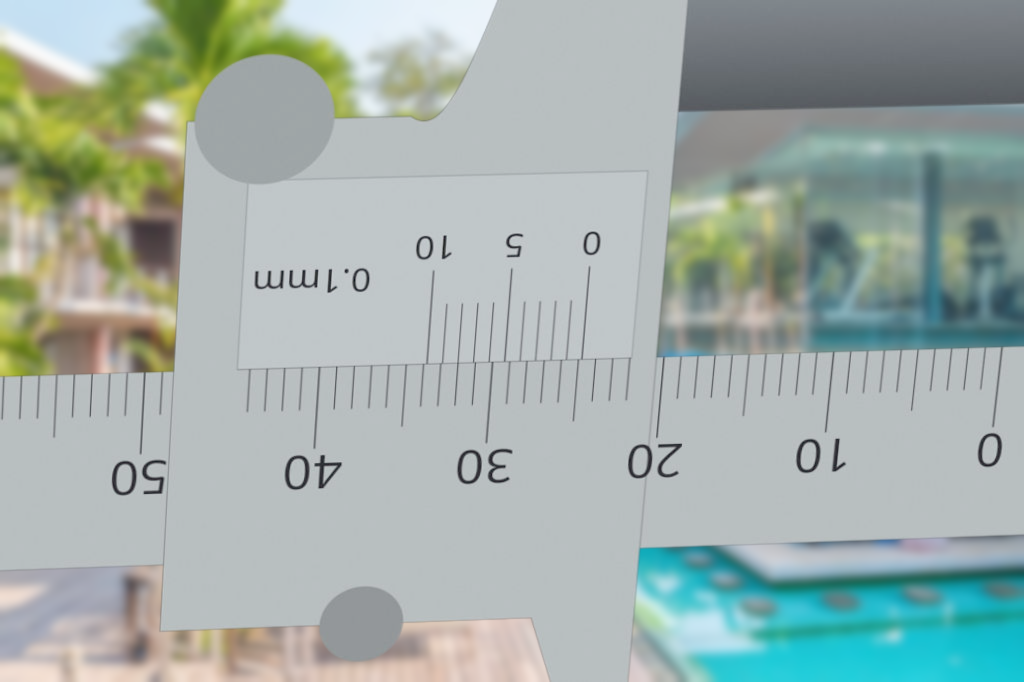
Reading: mm 24.8
